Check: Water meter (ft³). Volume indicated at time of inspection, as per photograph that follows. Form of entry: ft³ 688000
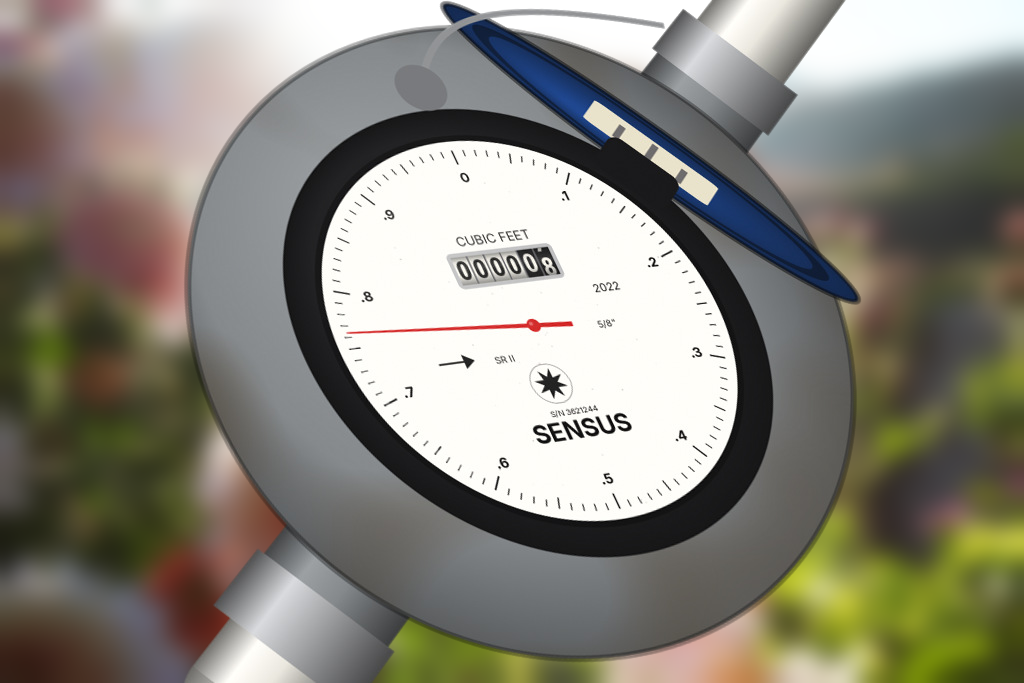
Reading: ft³ 7.76
